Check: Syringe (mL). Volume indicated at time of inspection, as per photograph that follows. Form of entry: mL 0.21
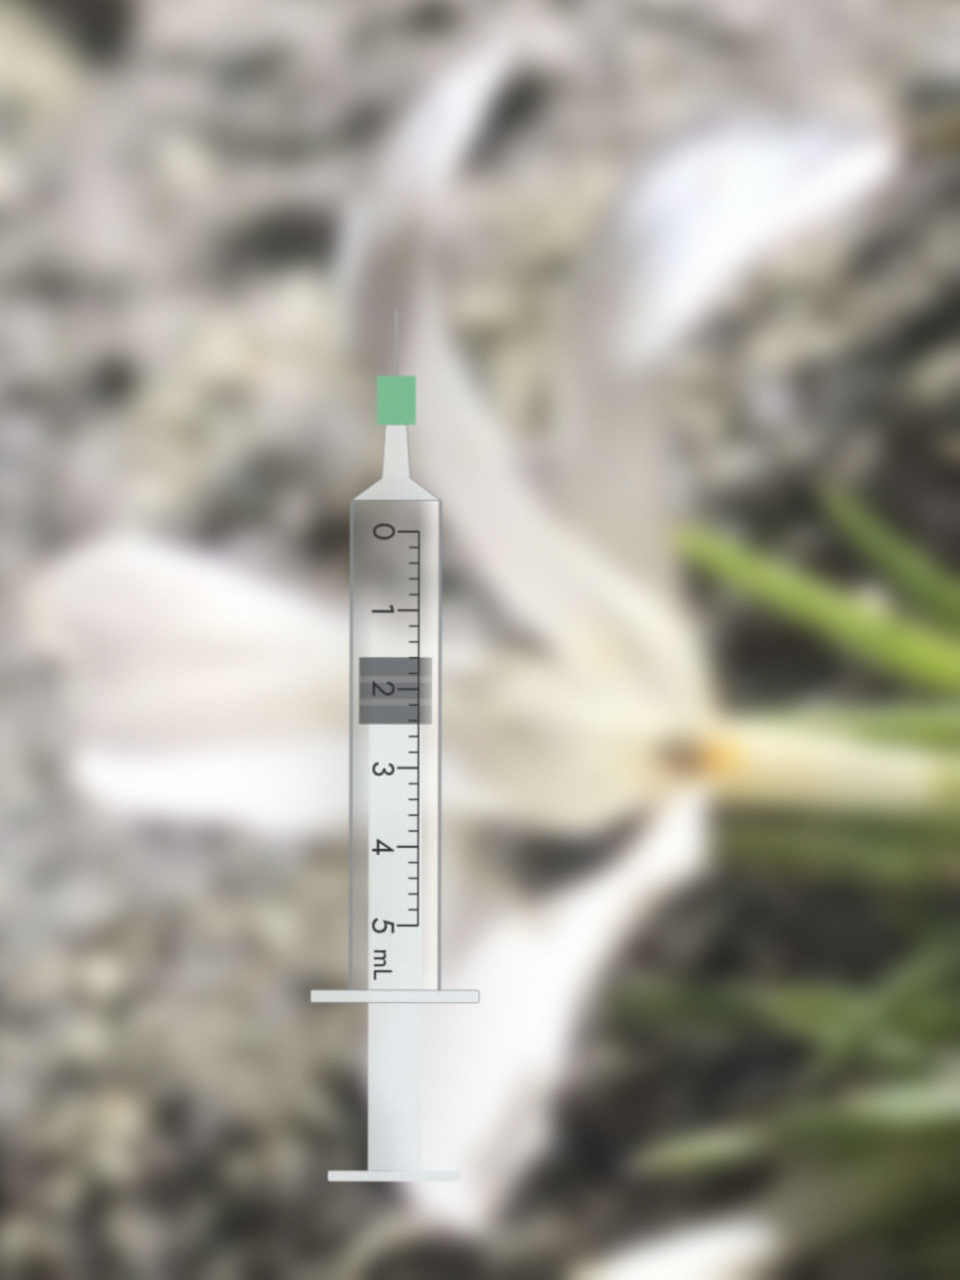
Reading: mL 1.6
